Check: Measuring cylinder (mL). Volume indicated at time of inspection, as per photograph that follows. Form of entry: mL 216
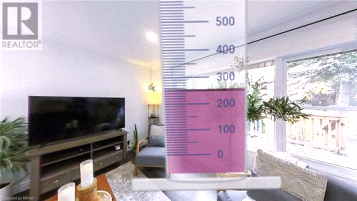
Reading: mL 250
